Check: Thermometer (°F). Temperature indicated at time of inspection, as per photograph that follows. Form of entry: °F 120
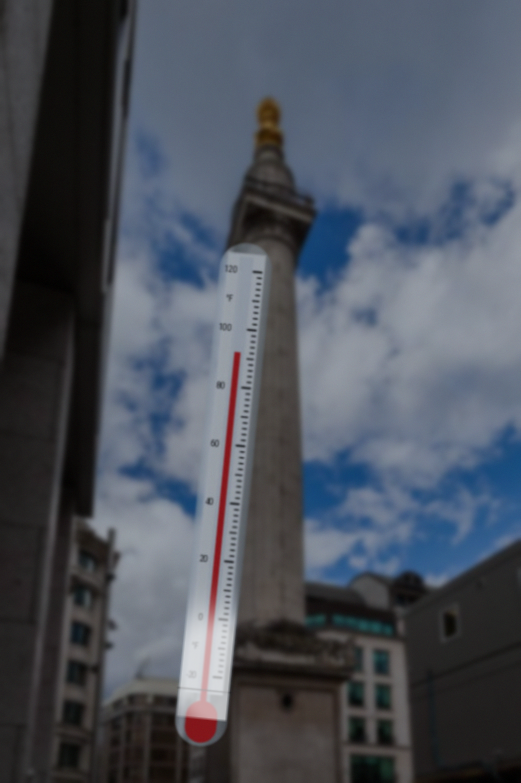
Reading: °F 92
